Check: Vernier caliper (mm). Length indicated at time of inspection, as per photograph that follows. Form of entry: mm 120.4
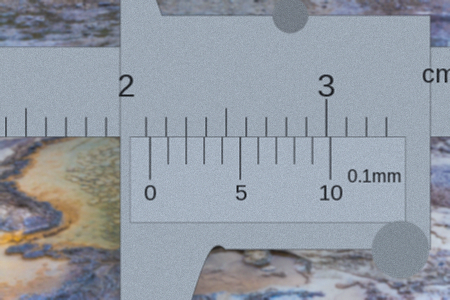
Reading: mm 21.2
